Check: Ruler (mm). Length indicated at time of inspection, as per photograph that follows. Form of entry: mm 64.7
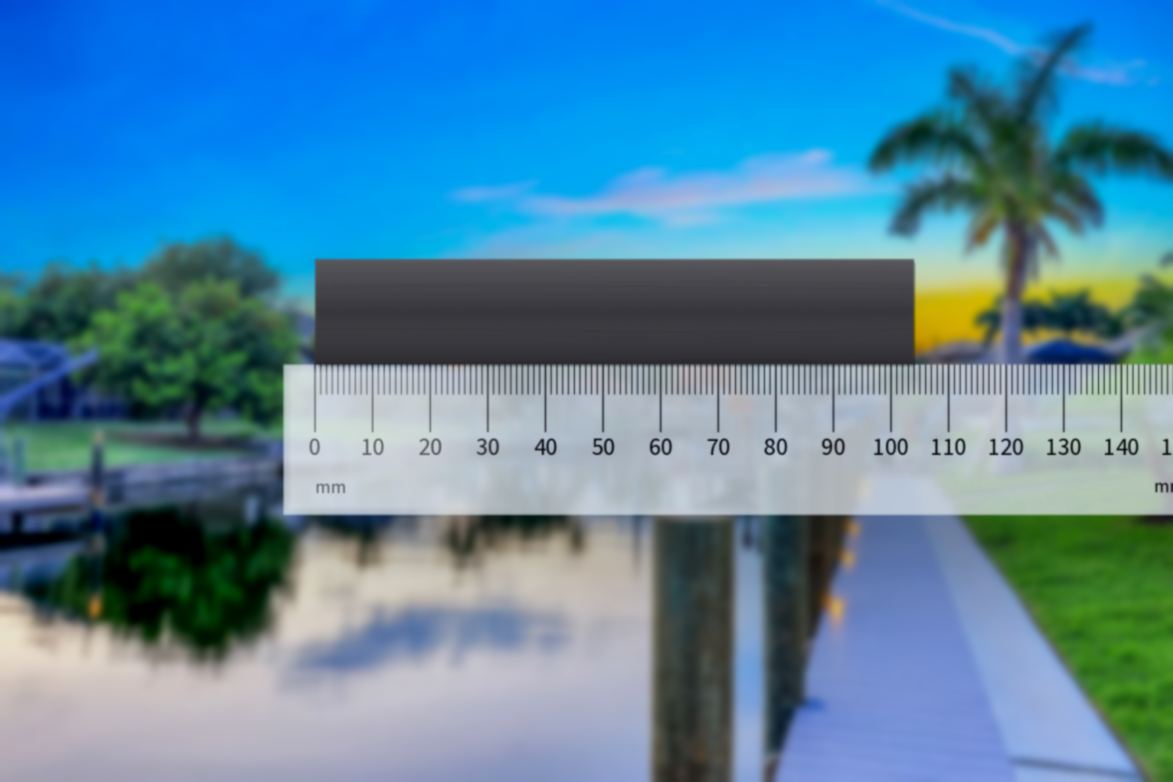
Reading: mm 104
